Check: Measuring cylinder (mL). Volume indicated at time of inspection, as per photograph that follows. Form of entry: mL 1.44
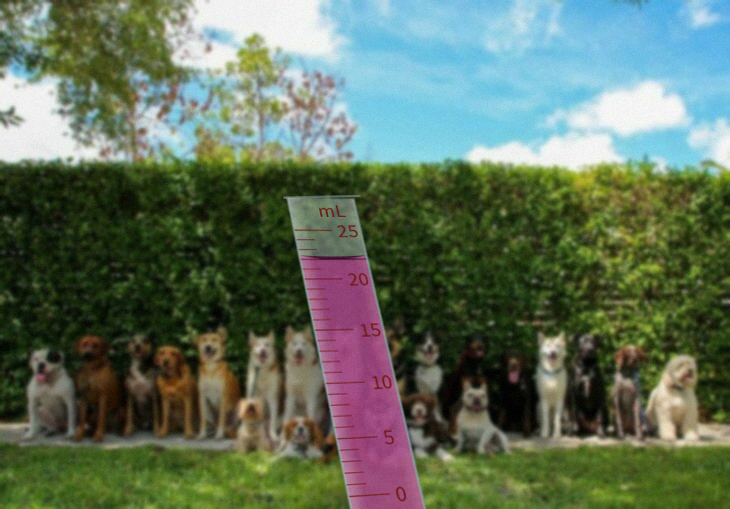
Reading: mL 22
